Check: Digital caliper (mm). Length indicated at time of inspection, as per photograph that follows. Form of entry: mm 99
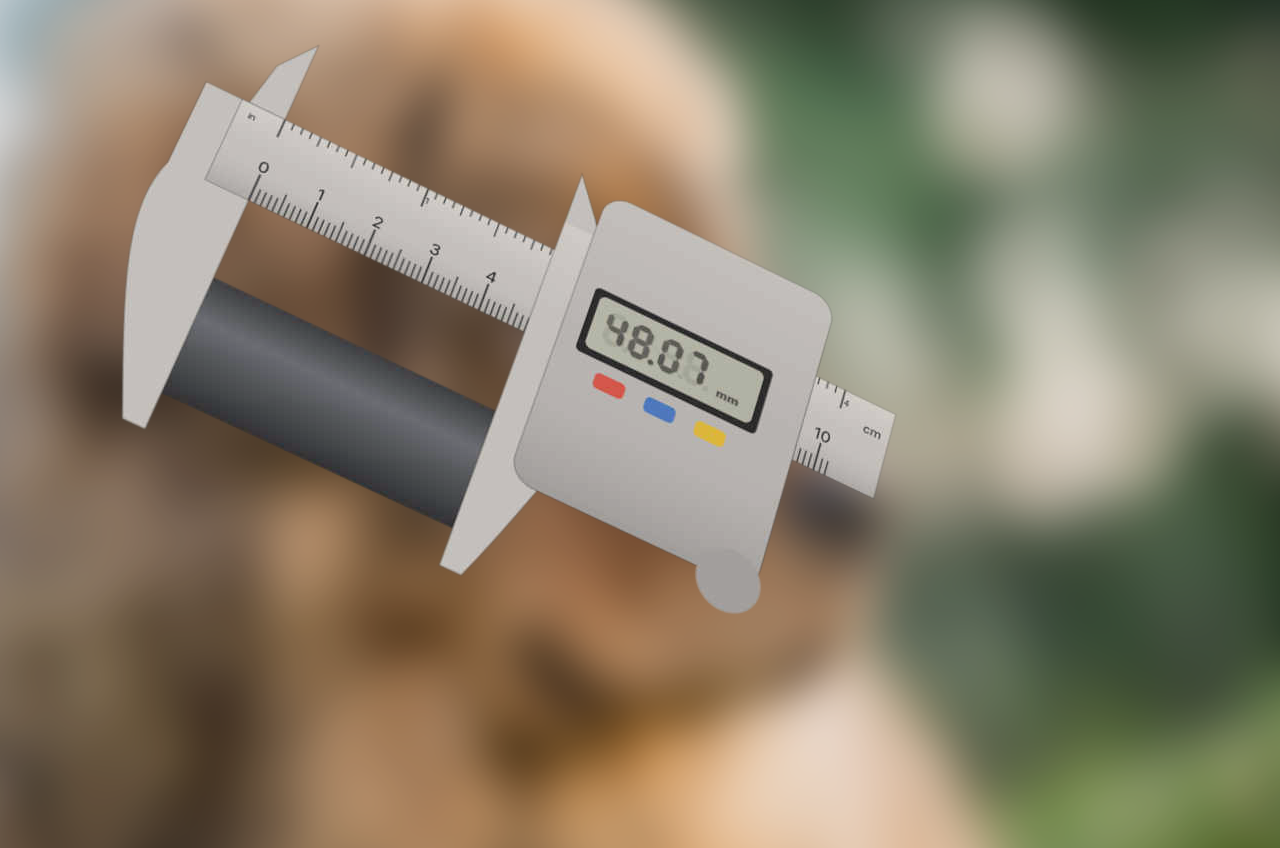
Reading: mm 48.07
